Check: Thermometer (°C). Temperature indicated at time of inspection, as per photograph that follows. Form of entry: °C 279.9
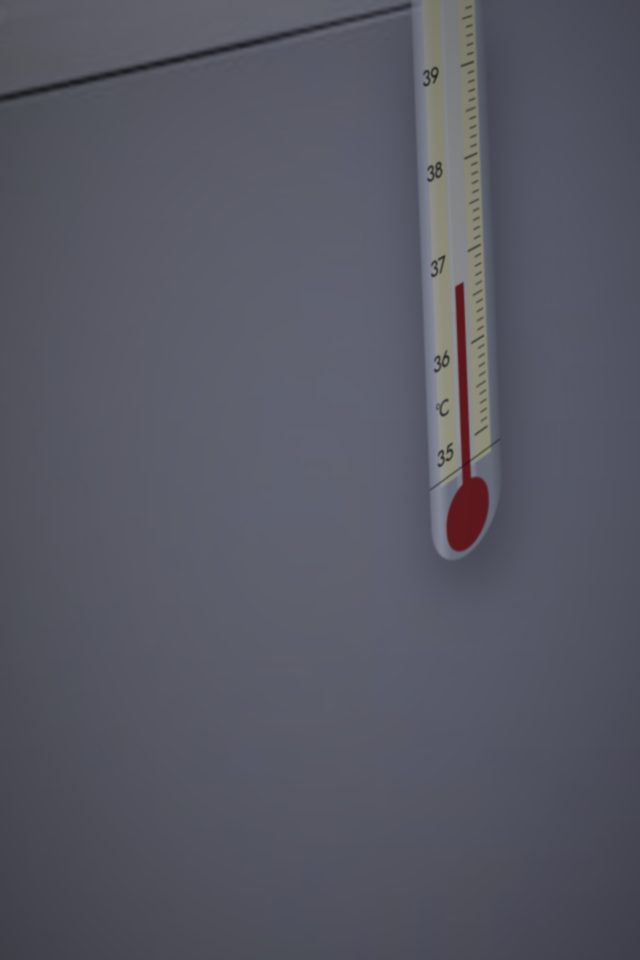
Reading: °C 36.7
